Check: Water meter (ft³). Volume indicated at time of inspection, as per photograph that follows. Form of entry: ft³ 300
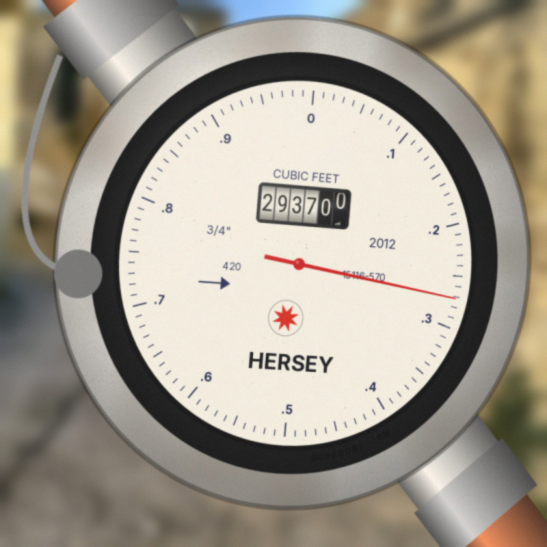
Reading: ft³ 293700.27
